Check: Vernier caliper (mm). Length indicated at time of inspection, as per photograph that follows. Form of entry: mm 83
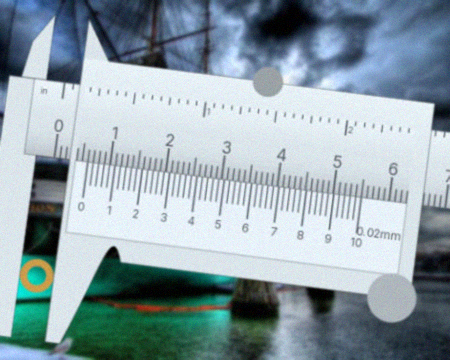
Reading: mm 6.0
